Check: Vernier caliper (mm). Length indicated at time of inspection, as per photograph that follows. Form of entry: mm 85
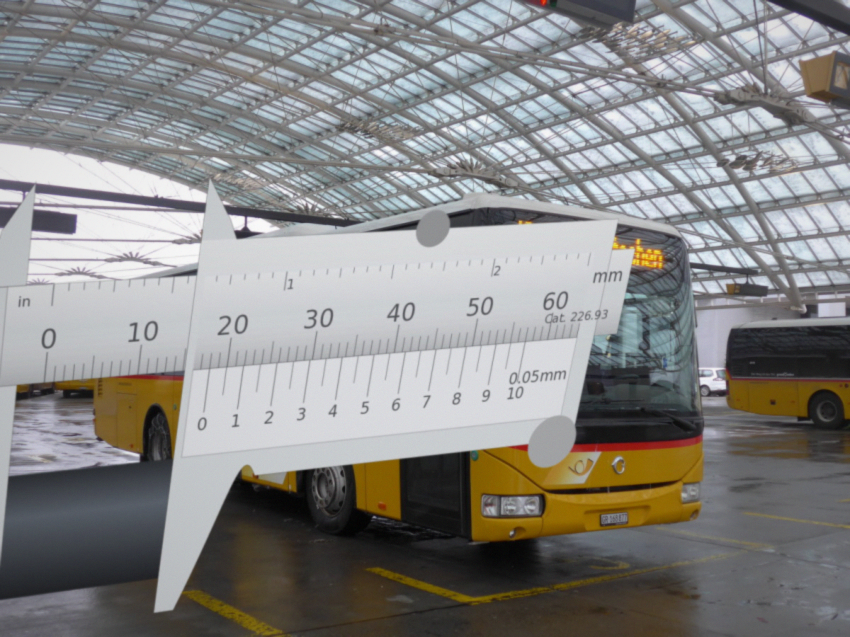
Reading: mm 18.0
